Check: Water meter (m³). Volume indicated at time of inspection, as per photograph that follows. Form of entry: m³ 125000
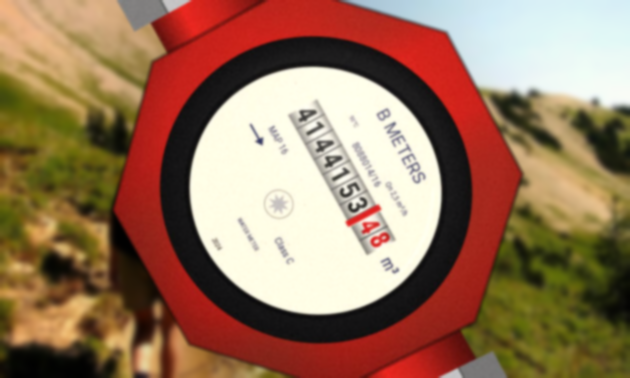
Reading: m³ 4144153.48
